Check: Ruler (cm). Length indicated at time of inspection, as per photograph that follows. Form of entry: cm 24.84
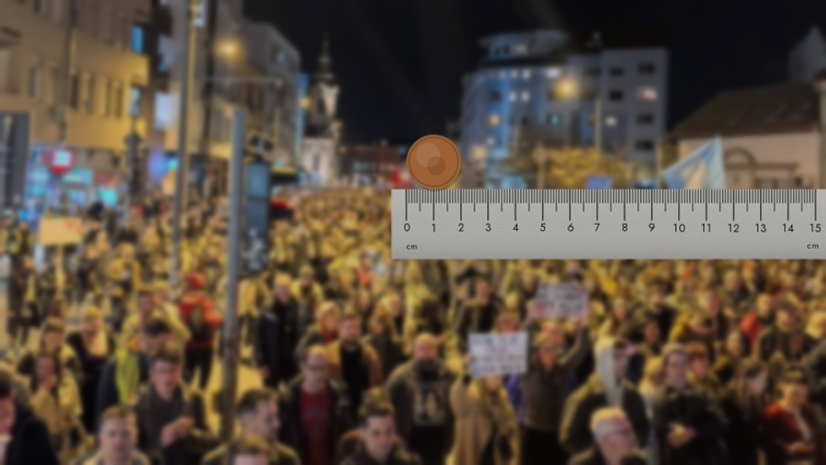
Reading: cm 2
